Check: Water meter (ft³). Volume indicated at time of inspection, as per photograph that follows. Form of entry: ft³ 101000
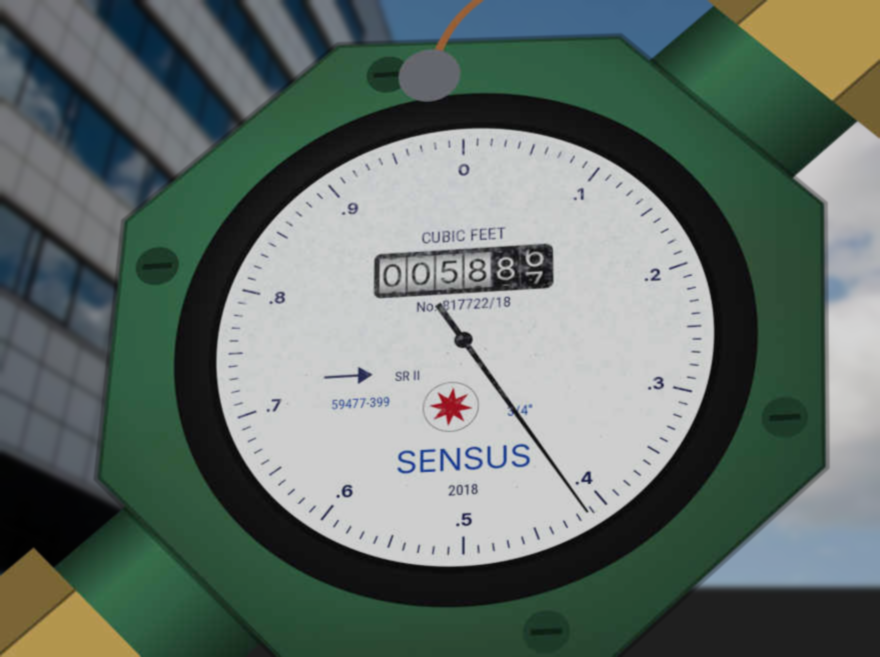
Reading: ft³ 5886.41
